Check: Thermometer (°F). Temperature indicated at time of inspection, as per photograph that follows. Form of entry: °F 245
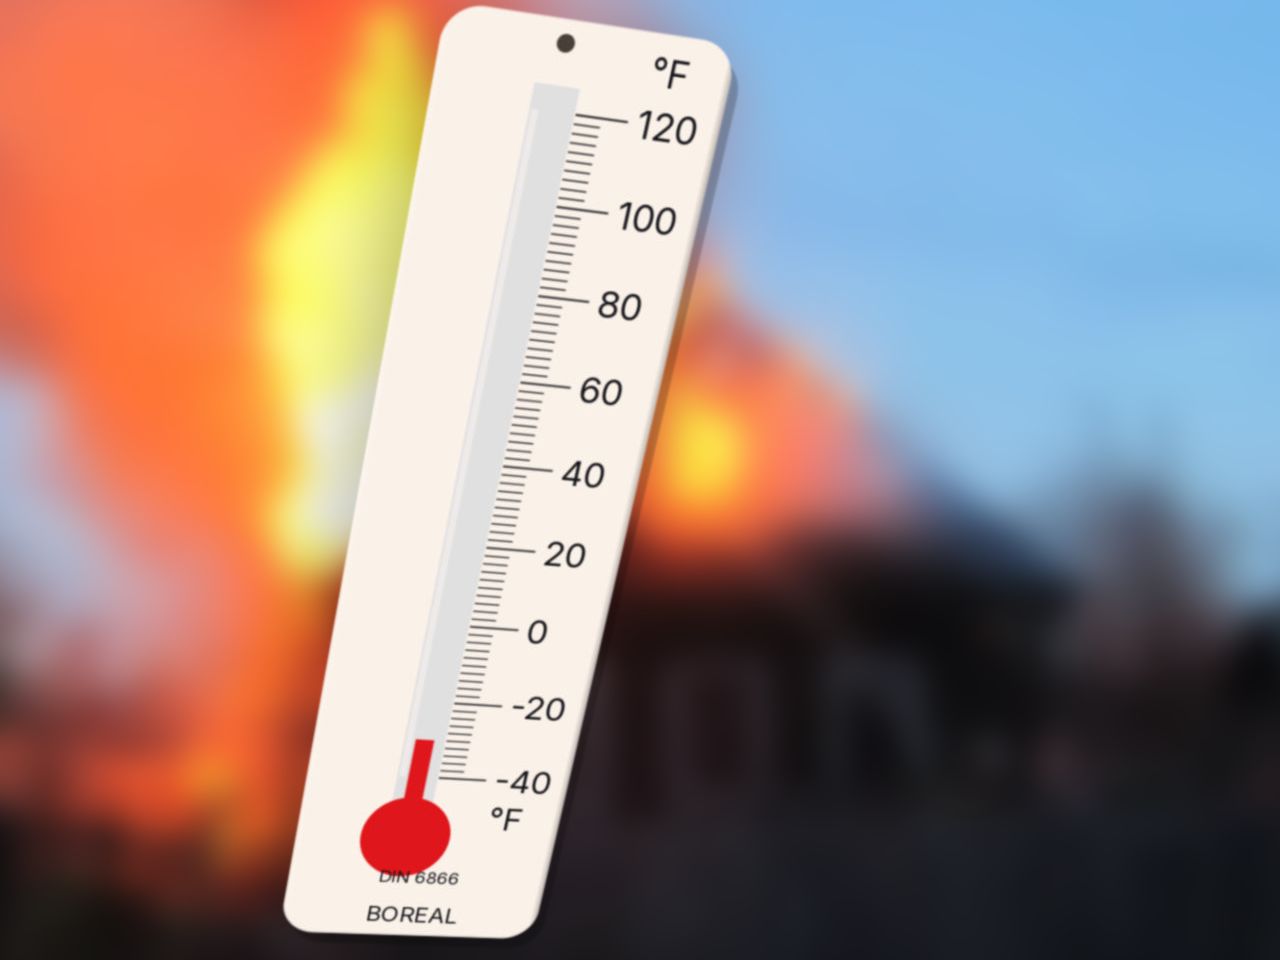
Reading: °F -30
